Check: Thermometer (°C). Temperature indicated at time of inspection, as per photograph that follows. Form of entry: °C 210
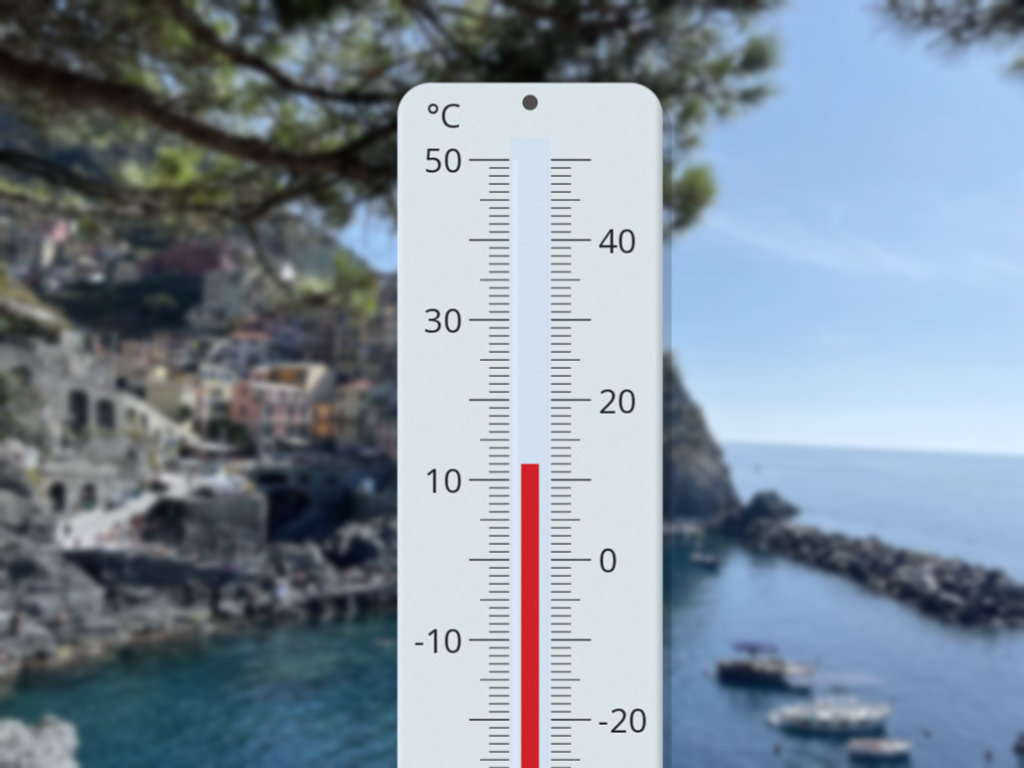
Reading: °C 12
